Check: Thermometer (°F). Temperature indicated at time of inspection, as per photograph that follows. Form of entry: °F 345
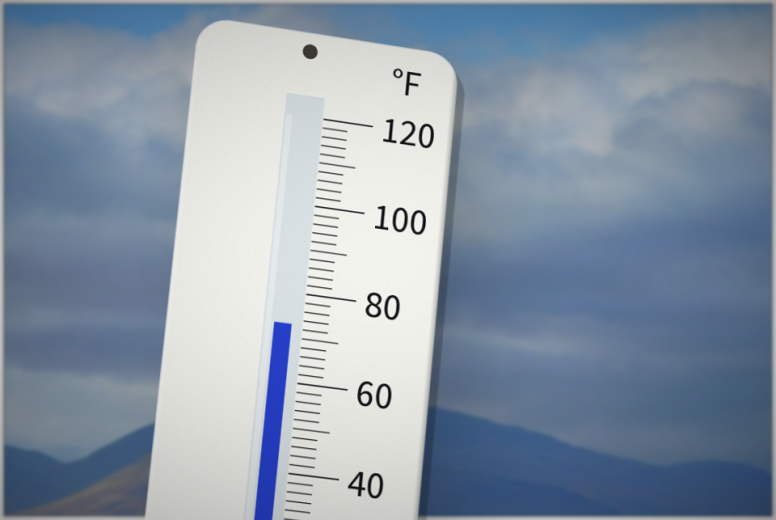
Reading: °F 73
